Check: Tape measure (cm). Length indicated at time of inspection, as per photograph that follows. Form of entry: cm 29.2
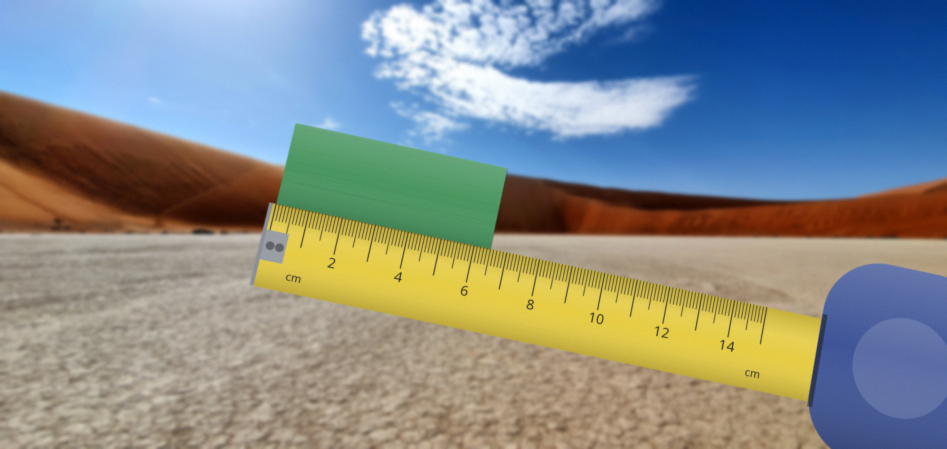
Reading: cm 6.5
